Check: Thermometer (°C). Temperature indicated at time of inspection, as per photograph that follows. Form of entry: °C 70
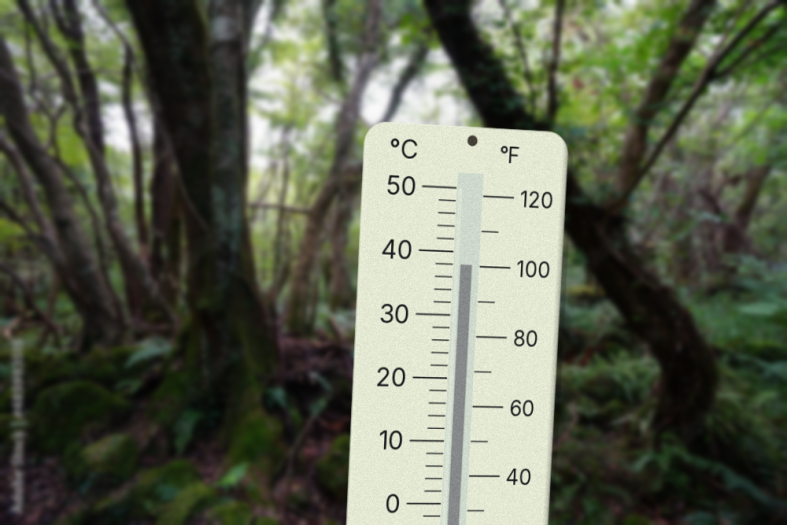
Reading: °C 38
